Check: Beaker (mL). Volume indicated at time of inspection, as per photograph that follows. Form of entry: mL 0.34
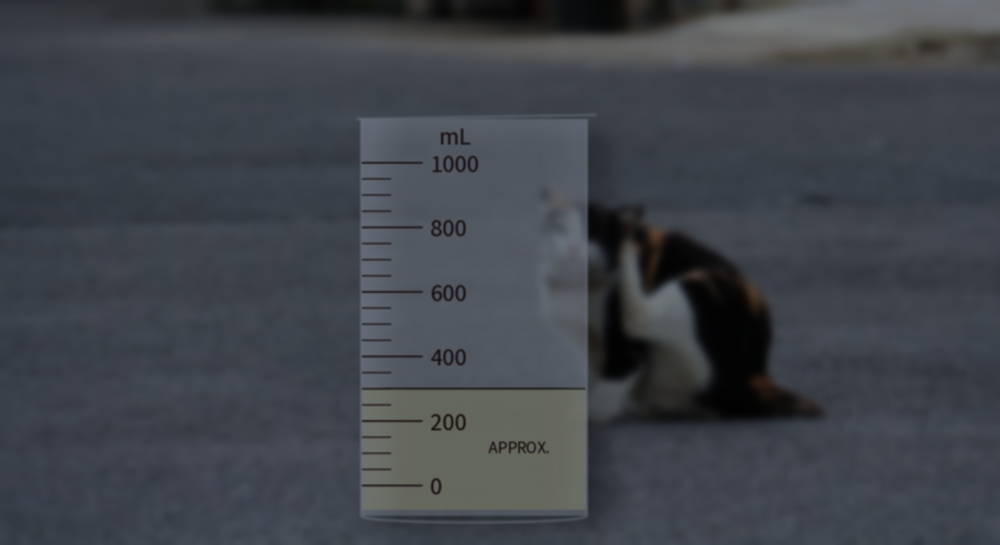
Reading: mL 300
